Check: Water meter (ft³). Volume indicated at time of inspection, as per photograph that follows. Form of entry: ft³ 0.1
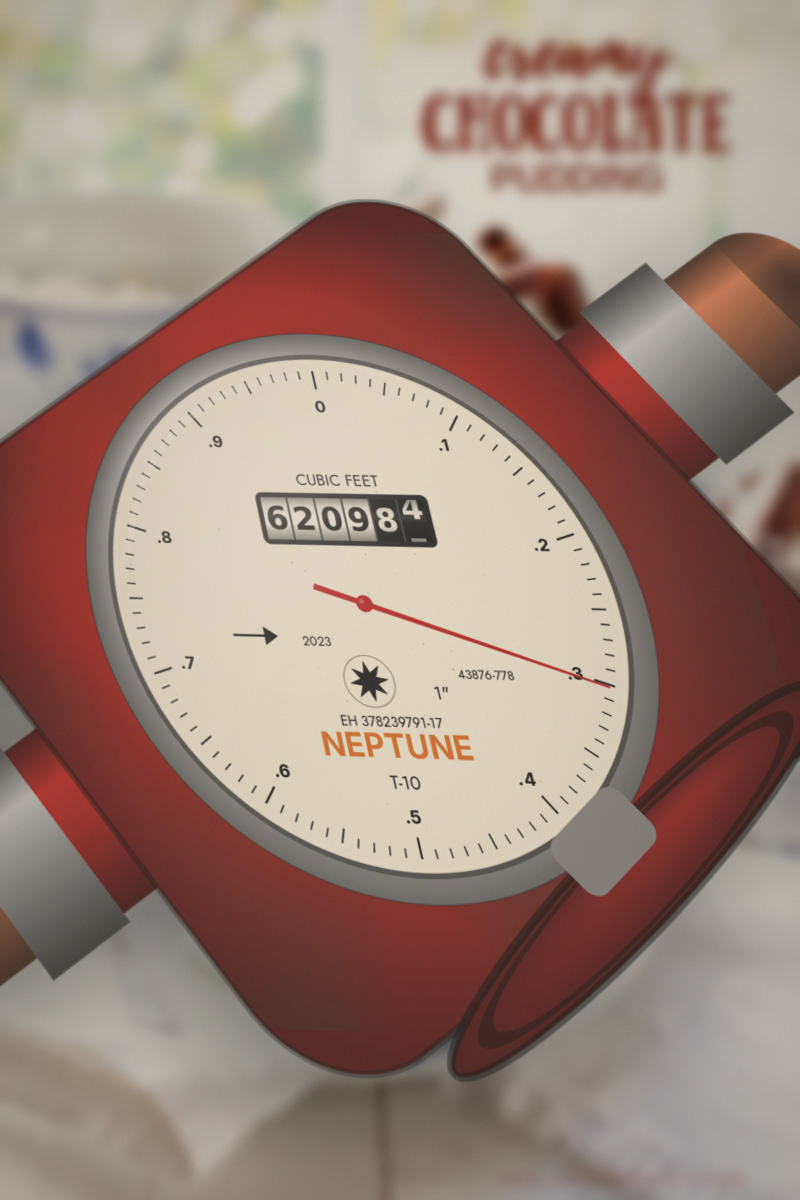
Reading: ft³ 620984.30
